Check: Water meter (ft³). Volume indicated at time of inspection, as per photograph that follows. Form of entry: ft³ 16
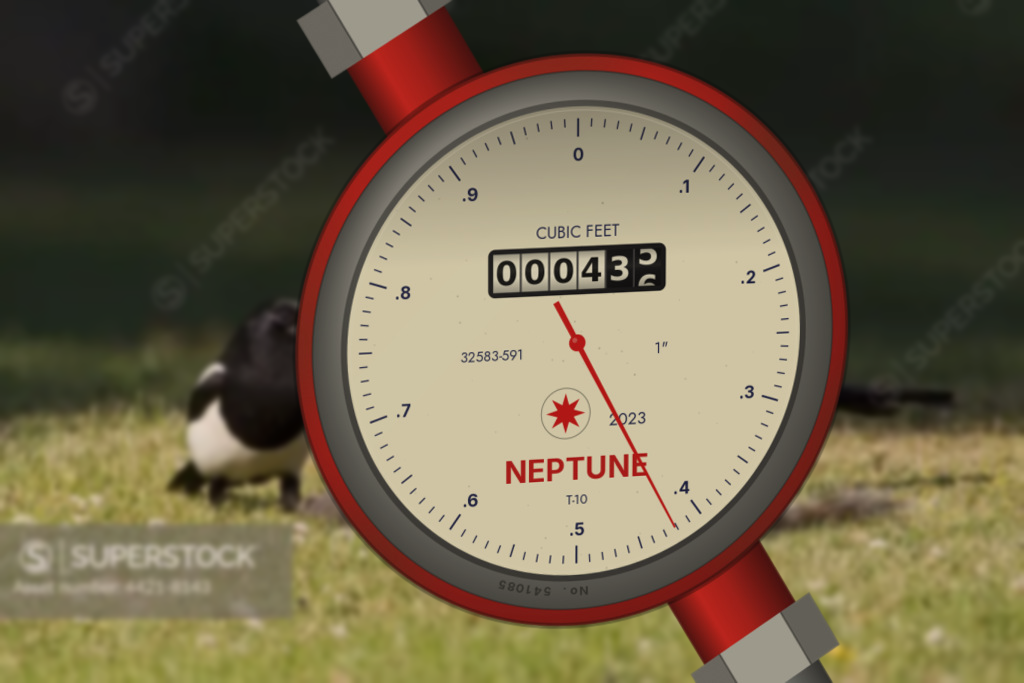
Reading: ft³ 435.42
